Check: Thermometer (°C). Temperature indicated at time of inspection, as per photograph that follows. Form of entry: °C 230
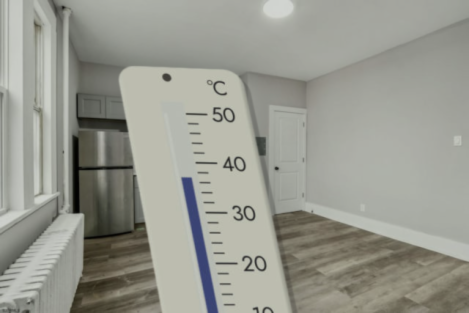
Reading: °C 37
